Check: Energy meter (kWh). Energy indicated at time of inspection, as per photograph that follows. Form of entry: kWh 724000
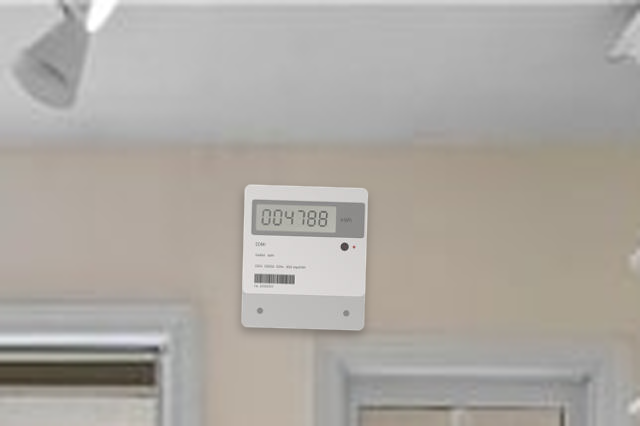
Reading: kWh 4788
